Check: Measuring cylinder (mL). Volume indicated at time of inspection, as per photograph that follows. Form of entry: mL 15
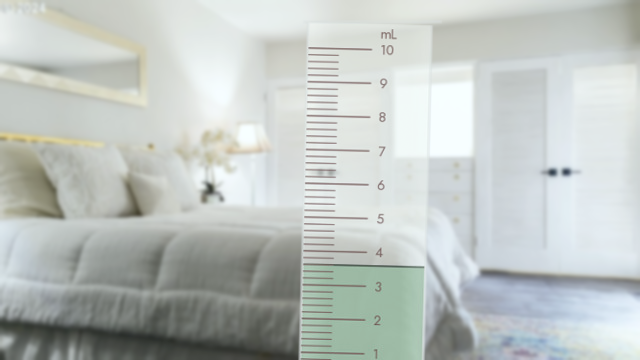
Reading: mL 3.6
